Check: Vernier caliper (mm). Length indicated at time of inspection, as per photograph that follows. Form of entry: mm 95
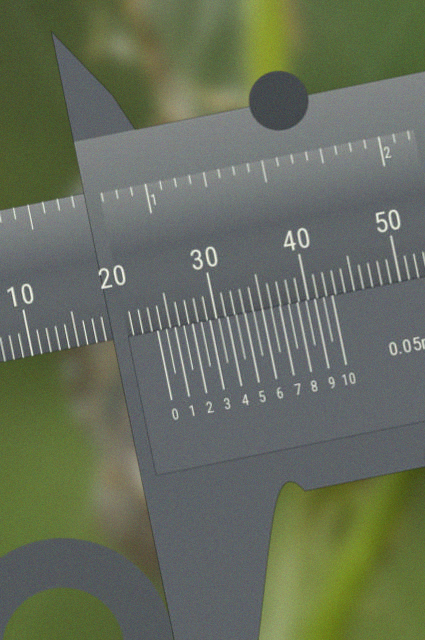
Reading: mm 23.6
